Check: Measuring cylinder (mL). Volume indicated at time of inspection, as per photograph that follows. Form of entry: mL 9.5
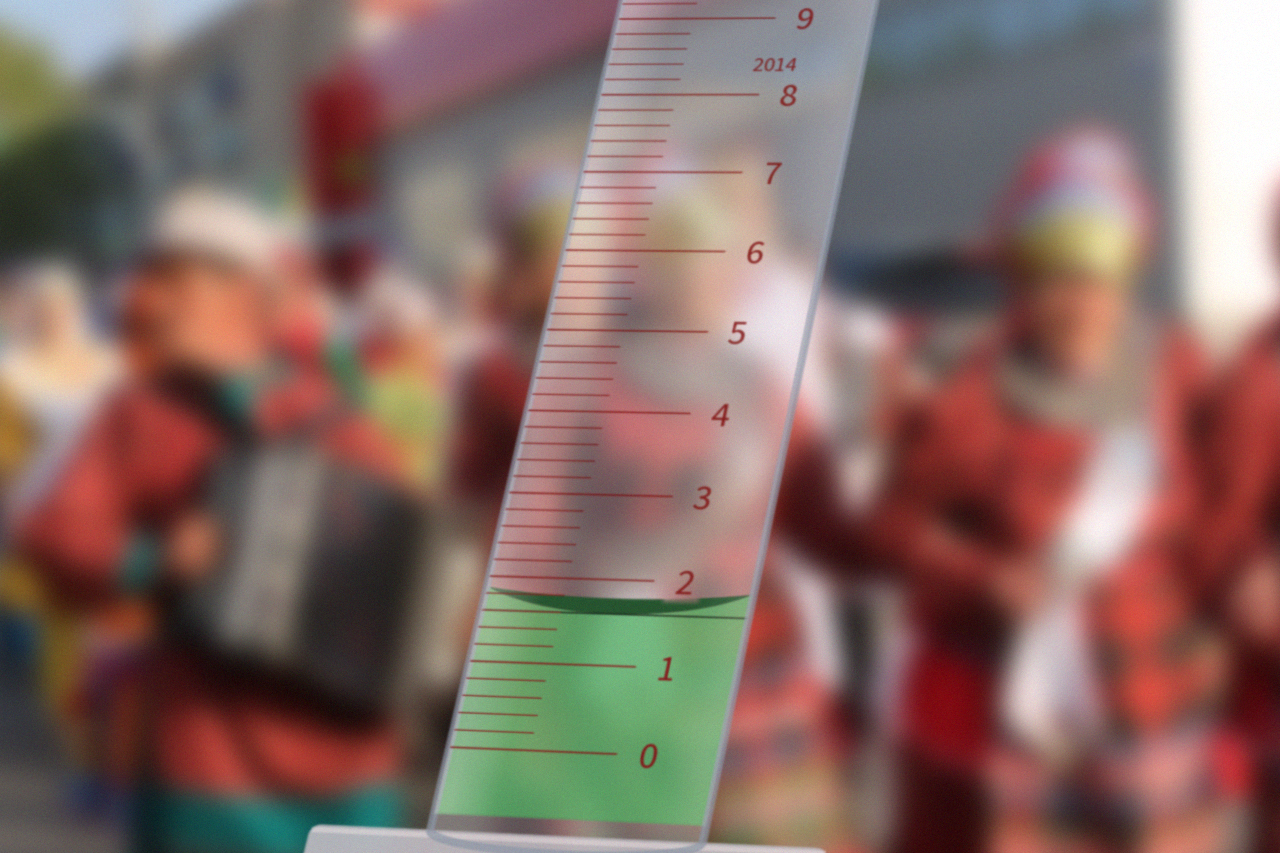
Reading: mL 1.6
